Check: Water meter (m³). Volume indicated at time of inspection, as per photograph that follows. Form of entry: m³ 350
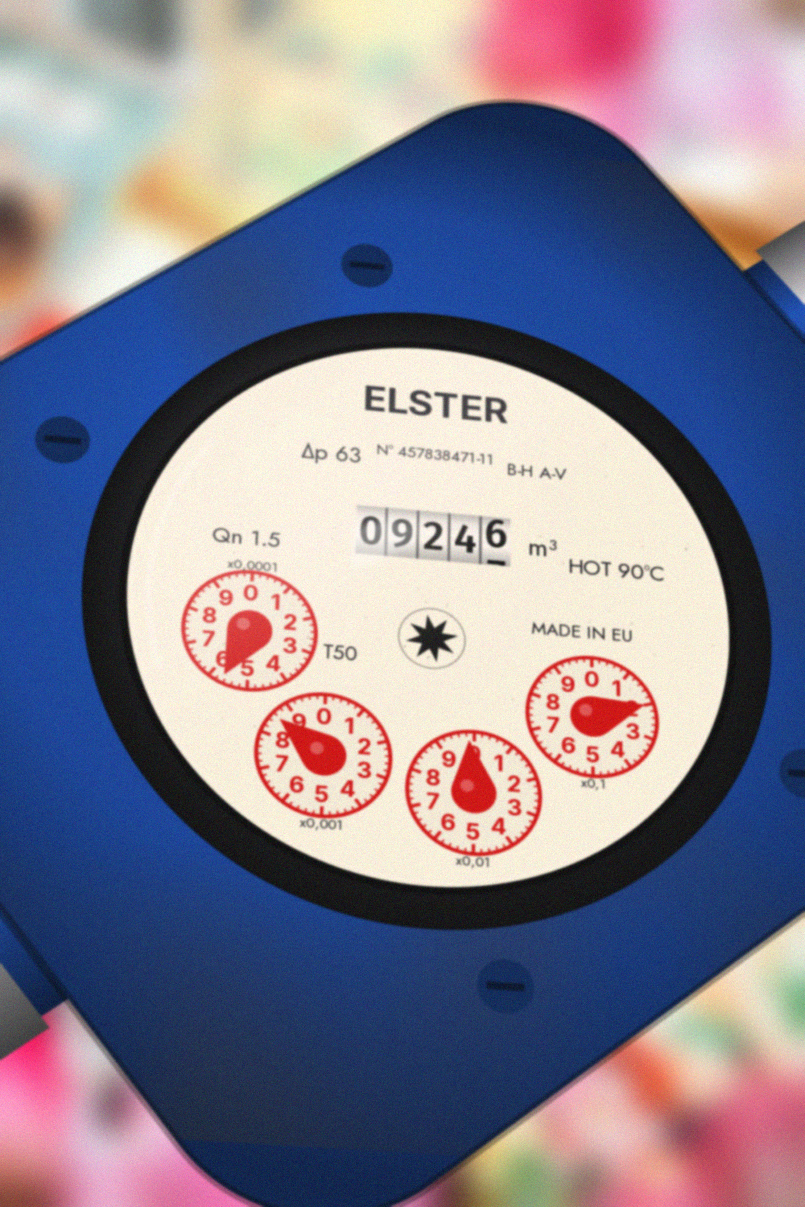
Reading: m³ 9246.1985
